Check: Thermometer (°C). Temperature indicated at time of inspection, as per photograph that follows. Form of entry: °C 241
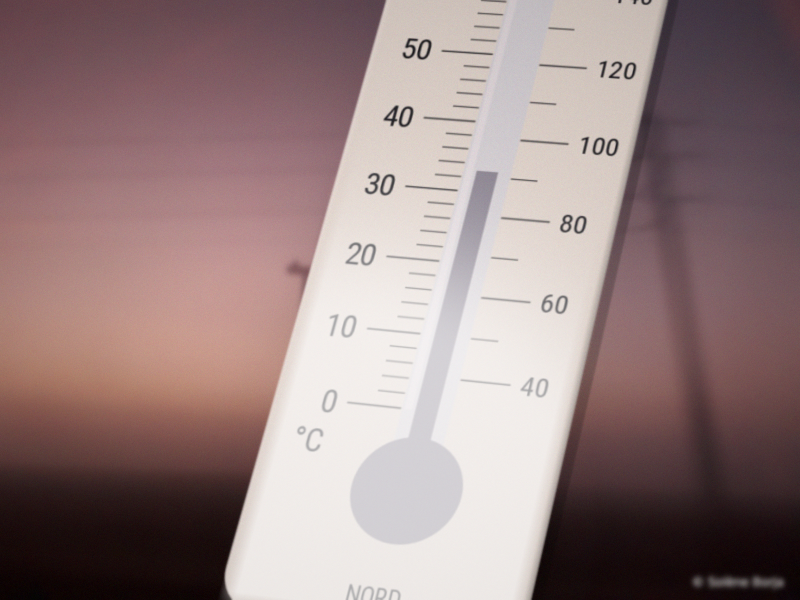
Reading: °C 33
